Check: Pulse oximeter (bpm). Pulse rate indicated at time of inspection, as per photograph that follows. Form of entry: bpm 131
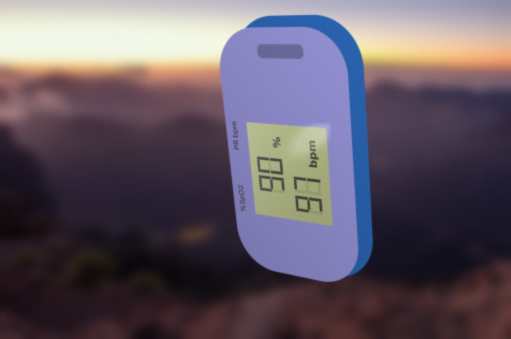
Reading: bpm 97
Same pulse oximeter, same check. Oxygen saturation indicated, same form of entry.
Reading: % 90
